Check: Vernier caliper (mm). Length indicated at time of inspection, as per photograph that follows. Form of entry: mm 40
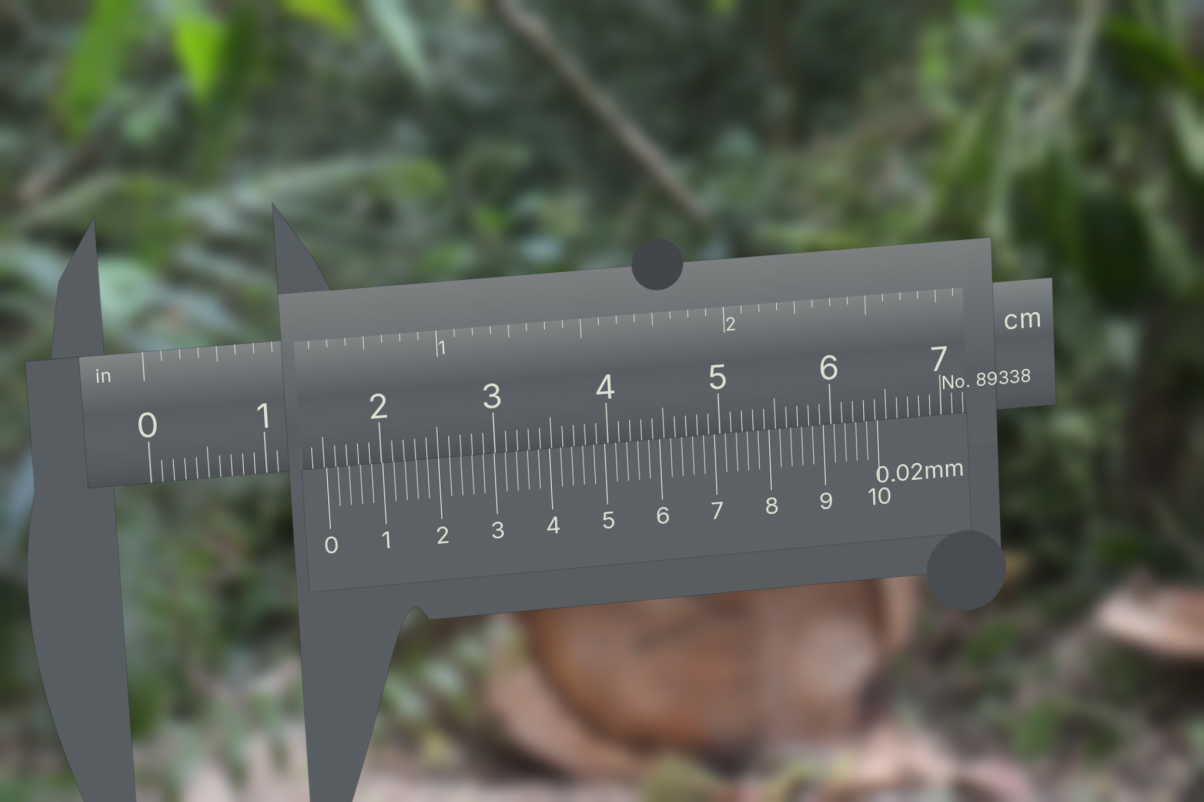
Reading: mm 15.2
